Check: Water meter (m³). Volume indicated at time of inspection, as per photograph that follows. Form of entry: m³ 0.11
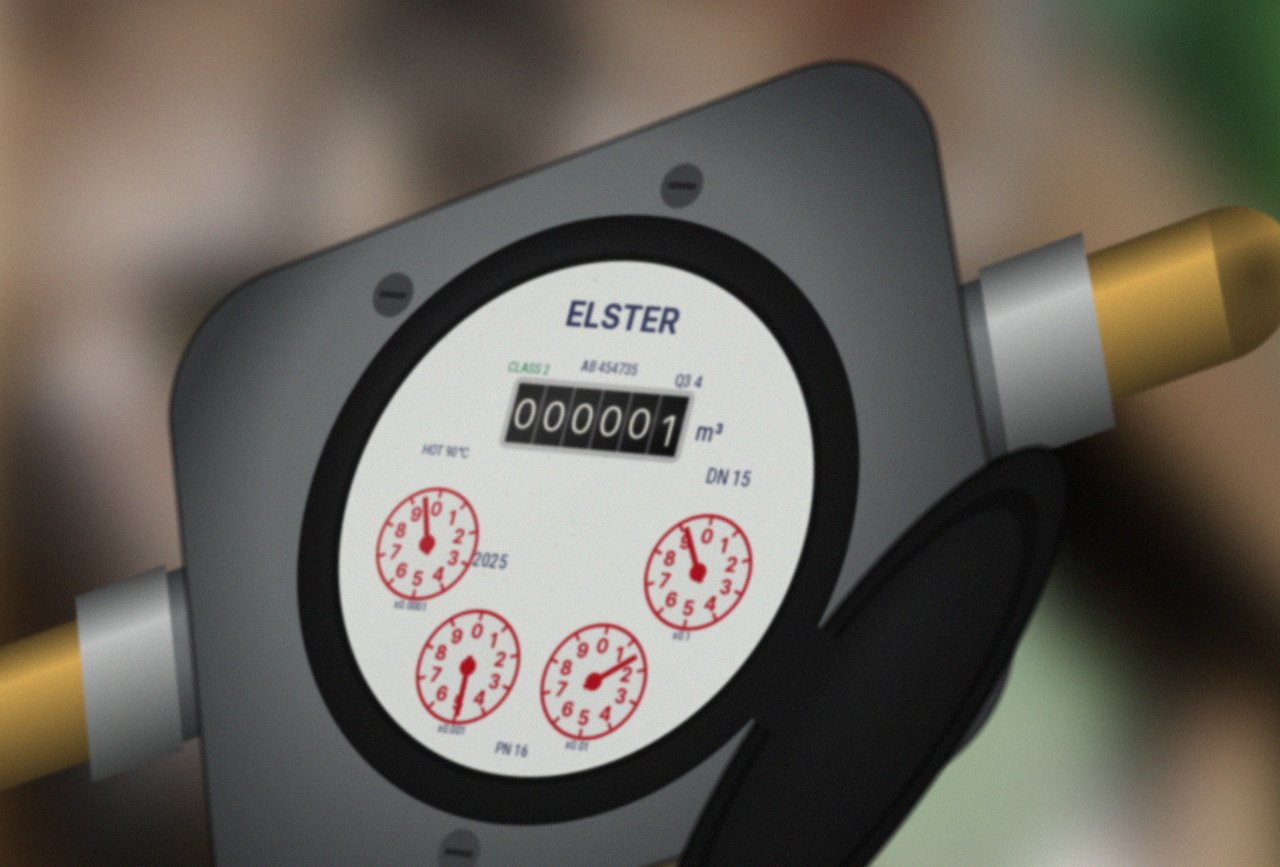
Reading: m³ 0.9149
